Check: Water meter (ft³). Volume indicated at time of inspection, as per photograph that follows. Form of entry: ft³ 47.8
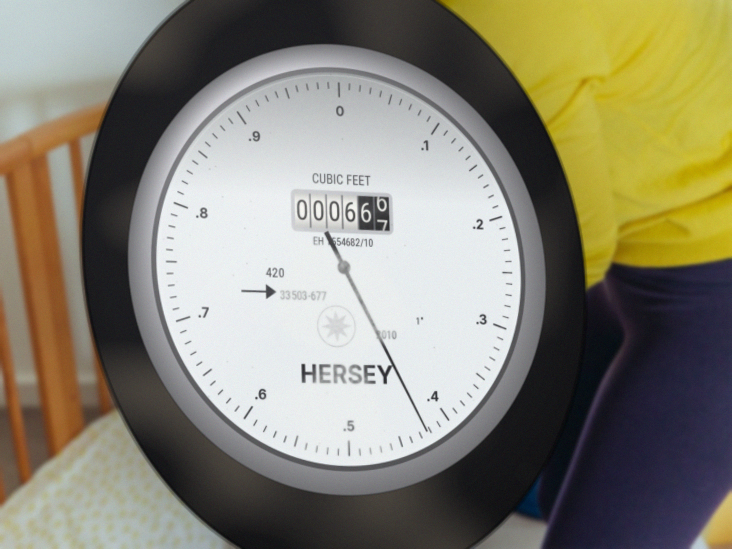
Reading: ft³ 666.42
